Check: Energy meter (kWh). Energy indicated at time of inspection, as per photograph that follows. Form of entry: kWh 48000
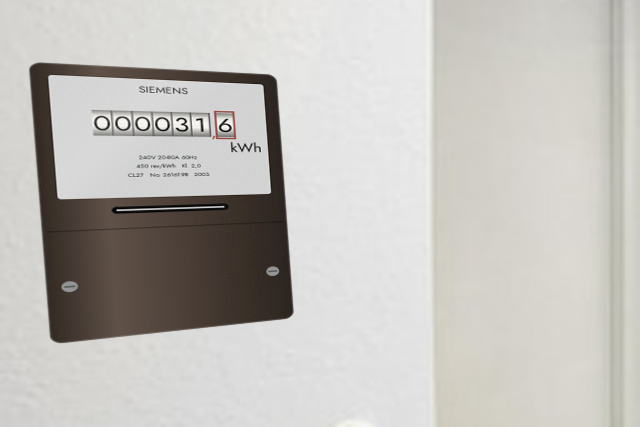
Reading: kWh 31.6
